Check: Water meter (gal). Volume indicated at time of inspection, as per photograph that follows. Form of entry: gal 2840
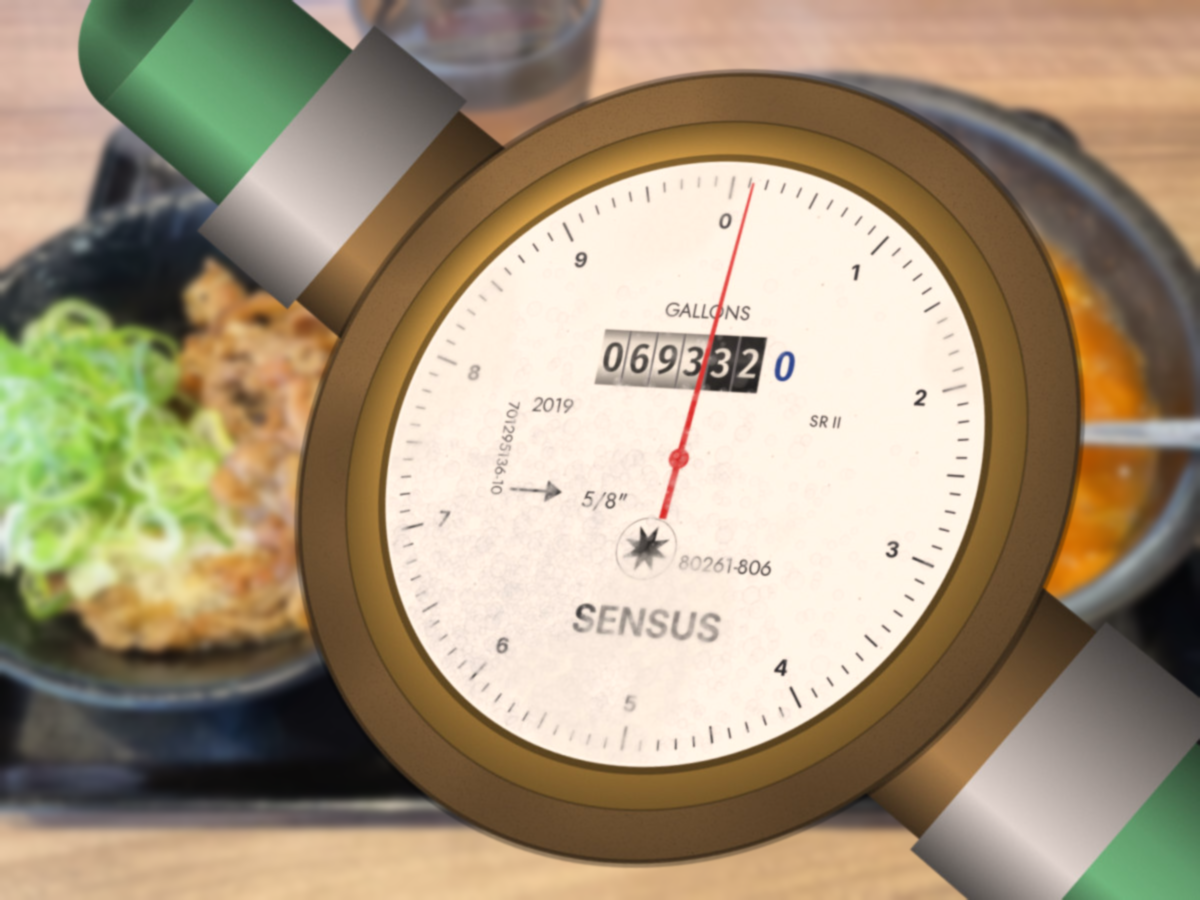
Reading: gal 693320.1
